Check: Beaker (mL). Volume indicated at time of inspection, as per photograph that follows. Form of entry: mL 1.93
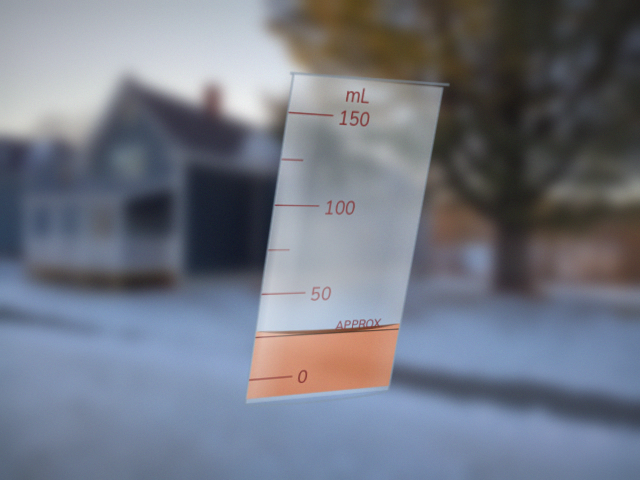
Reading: mL 25
